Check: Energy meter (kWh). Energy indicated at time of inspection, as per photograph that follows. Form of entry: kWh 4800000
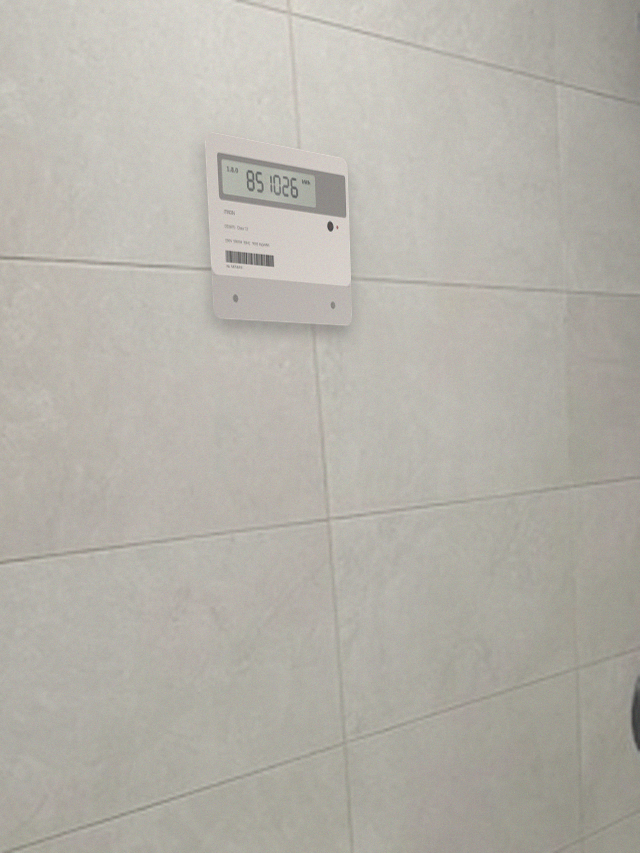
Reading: kWh 851026
